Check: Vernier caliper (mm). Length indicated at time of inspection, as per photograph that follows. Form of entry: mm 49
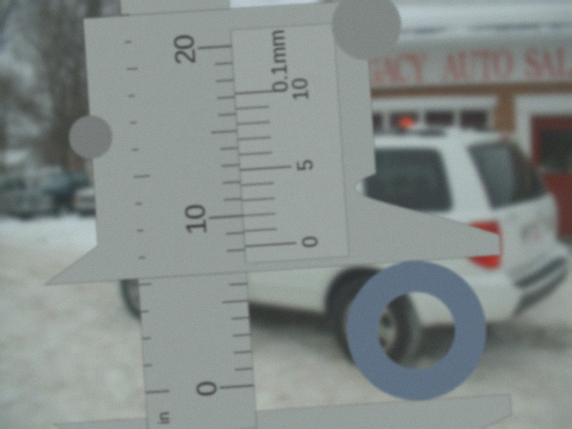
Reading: mm 8.2
